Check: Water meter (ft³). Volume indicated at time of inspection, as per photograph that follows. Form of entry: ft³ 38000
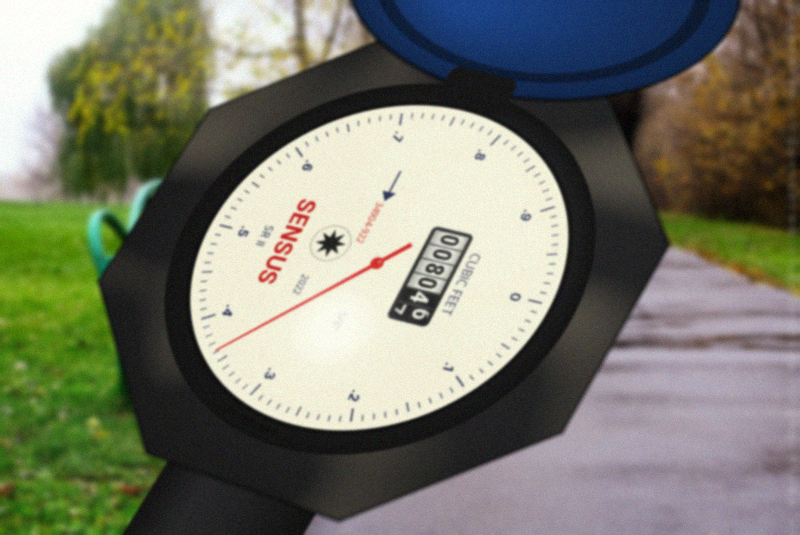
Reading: ft³ 8046.36
